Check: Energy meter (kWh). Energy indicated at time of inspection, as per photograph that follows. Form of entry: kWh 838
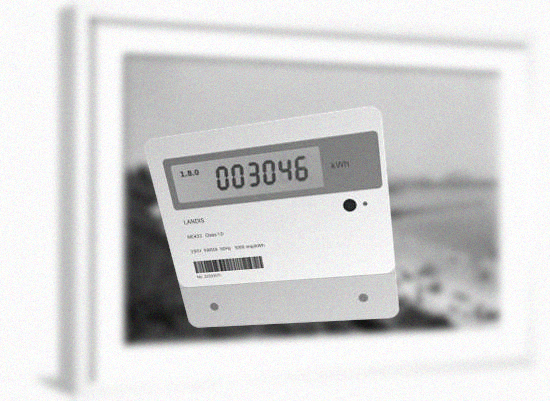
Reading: kWh 3046
